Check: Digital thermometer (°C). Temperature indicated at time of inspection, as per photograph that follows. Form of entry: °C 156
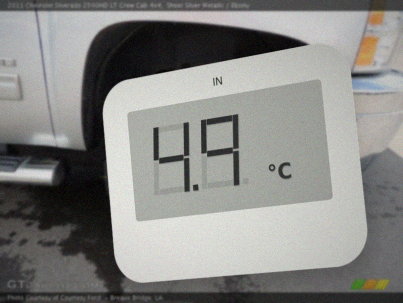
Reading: °C 4.9
